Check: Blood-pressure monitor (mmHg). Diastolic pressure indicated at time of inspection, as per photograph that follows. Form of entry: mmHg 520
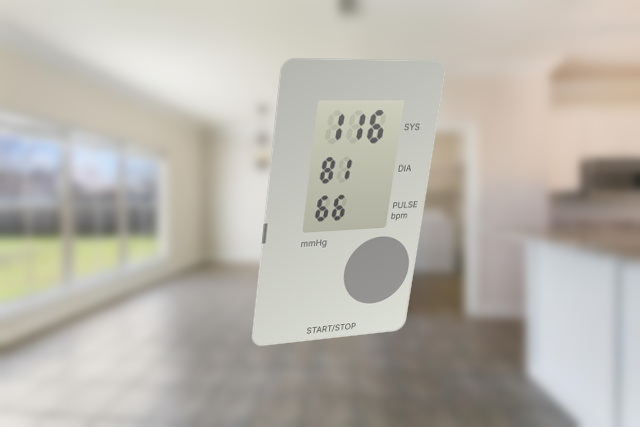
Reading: mmHg 81
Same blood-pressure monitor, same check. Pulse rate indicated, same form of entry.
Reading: bpm 66
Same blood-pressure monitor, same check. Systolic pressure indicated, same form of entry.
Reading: mmHg 116
